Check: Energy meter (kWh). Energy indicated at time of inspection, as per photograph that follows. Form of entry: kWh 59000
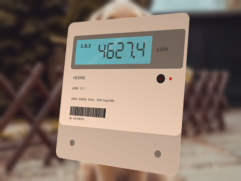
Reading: kWh 4627.4
